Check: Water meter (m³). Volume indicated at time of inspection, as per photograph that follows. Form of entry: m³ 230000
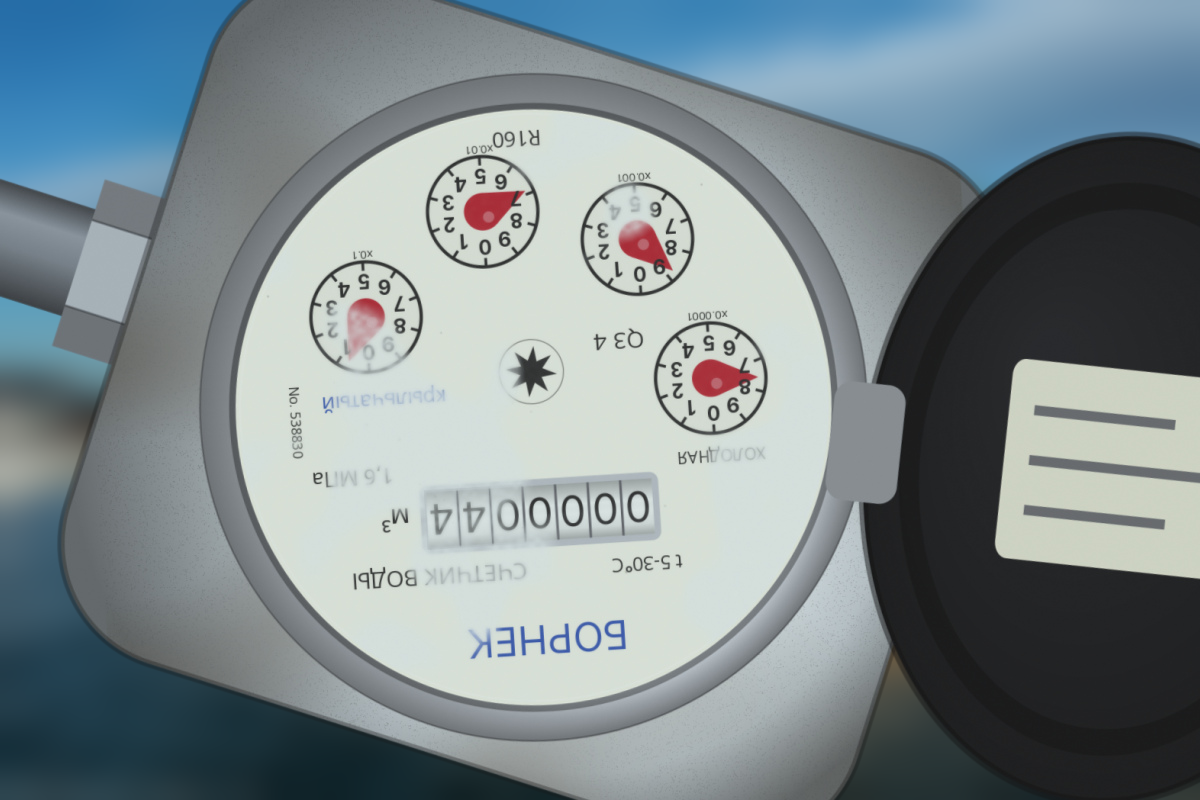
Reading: m³ 44.0687
